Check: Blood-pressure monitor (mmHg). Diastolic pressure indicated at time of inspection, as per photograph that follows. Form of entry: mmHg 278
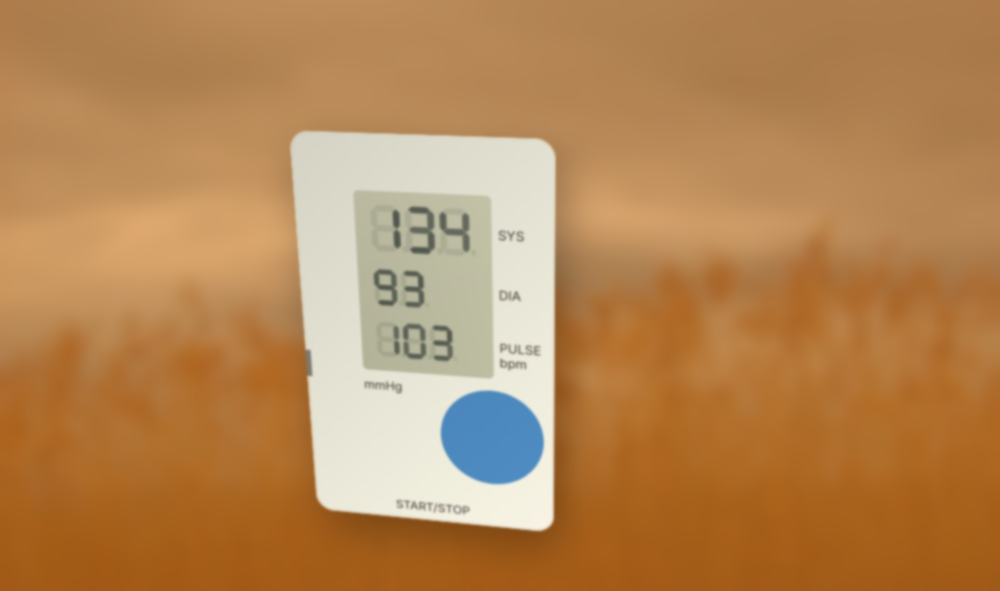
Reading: mmHg 93
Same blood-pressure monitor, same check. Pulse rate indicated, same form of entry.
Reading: bpm 103
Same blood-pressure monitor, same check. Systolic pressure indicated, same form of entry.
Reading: mmHg 134
